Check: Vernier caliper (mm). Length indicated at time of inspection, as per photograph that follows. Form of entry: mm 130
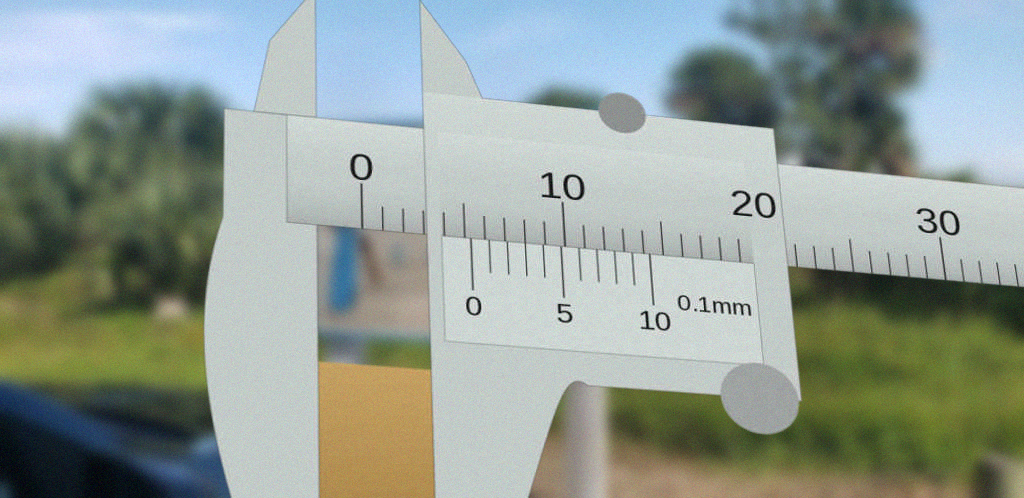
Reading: mm 5.3
